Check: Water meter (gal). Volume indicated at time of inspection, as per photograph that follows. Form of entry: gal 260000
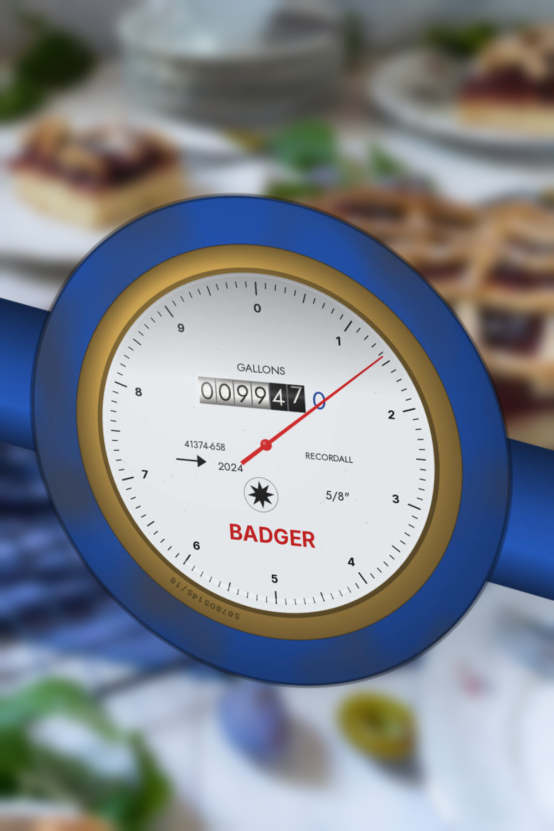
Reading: gal 99471.4
